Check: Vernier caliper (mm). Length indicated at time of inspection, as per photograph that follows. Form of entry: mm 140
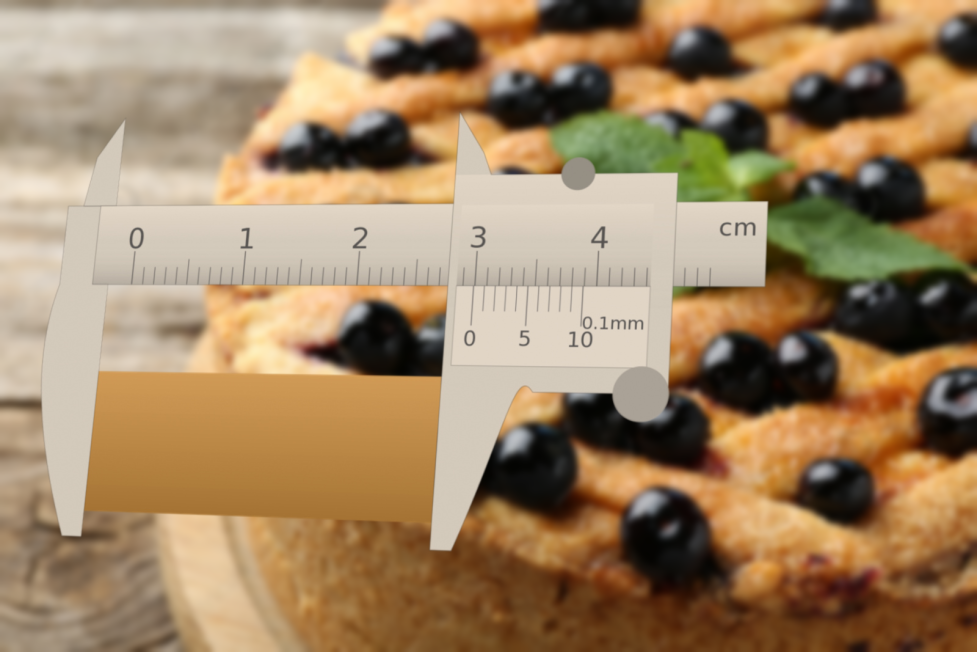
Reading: mm 29.9
